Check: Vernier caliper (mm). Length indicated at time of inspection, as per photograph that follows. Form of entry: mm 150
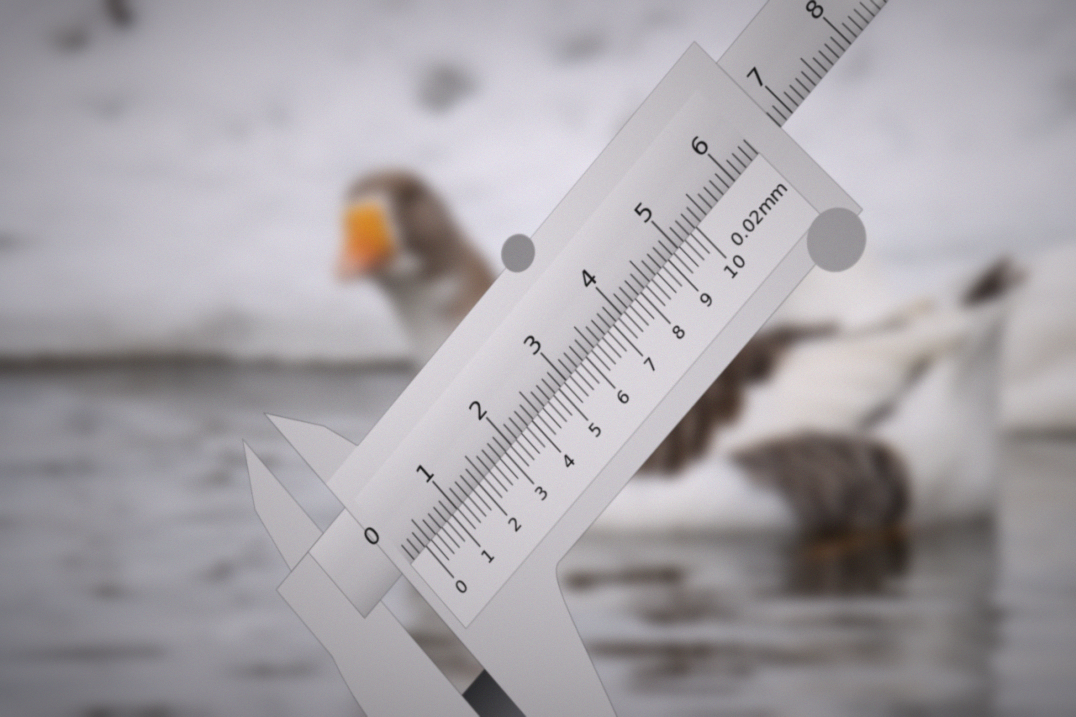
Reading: mm 4.2
